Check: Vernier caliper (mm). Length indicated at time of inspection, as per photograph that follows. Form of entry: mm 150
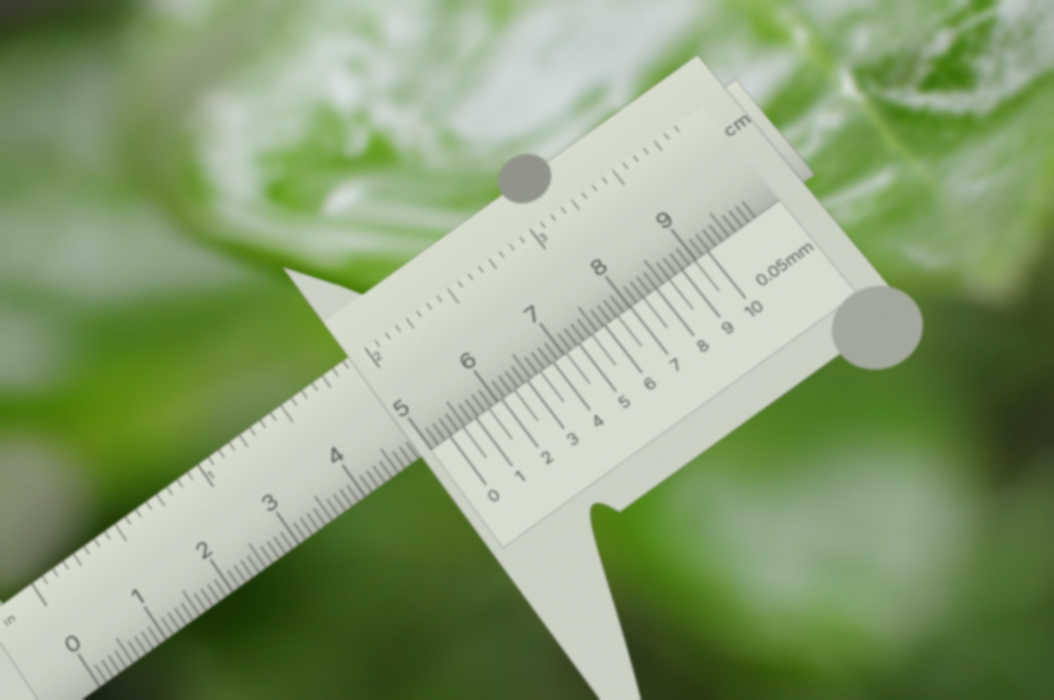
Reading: mm 52.8
